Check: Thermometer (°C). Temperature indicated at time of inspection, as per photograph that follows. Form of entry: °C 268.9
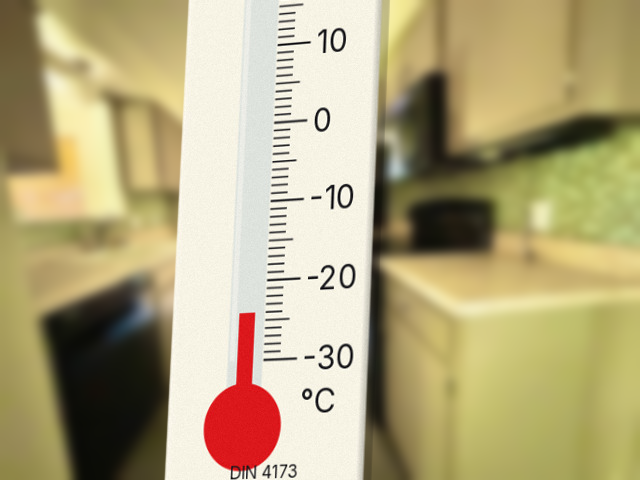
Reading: °C -24
